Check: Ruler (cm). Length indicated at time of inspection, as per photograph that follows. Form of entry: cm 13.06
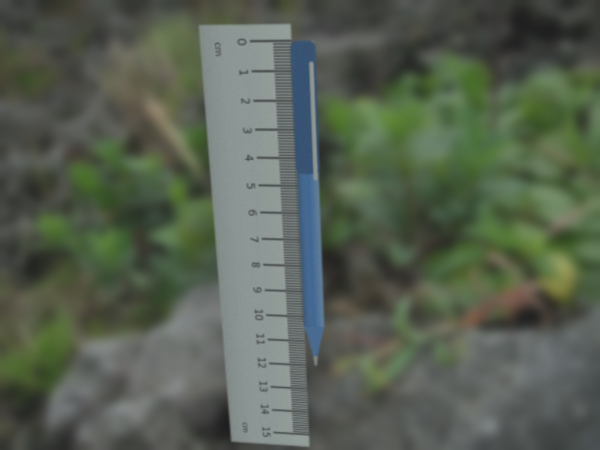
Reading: cm 12
